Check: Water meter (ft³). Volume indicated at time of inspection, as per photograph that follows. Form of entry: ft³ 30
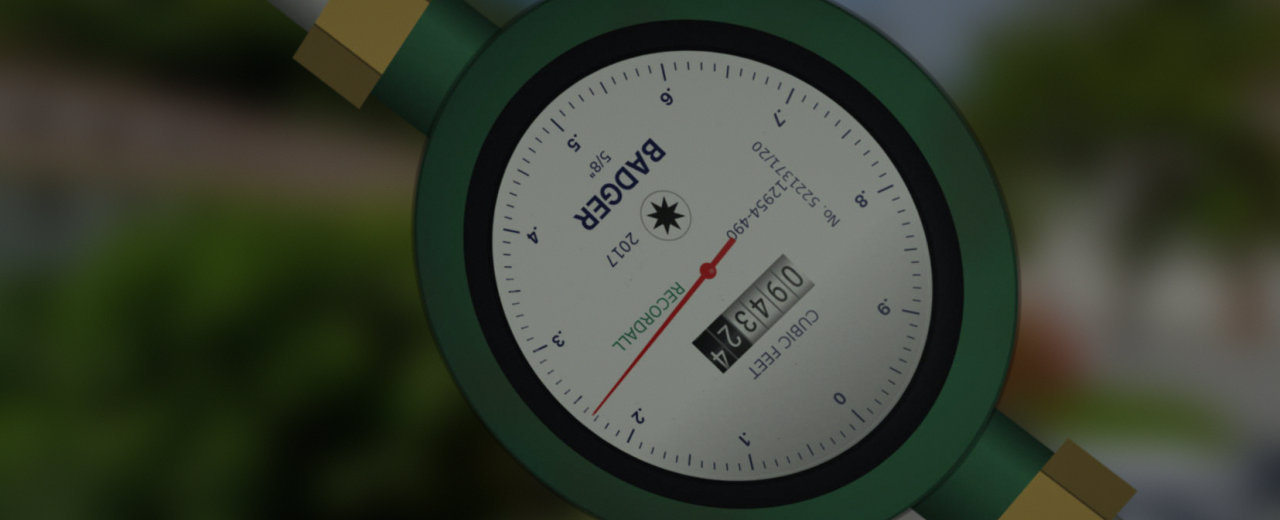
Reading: ft³ 94324.23
